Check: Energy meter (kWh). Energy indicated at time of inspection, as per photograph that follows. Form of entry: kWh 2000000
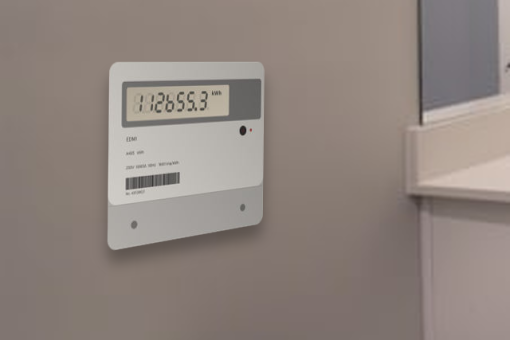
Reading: kWh 112655.3
